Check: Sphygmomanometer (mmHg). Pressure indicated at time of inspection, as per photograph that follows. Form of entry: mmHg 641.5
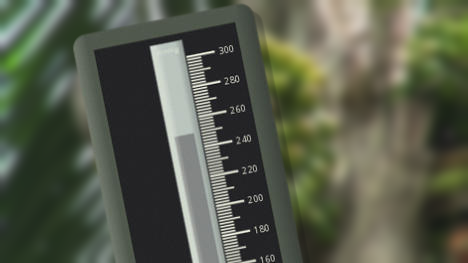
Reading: mmHg 250
